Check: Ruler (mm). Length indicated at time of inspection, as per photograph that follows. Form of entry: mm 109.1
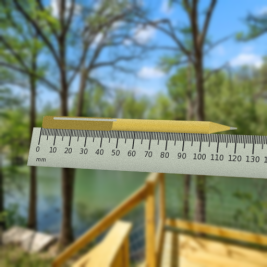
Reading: mm 120
